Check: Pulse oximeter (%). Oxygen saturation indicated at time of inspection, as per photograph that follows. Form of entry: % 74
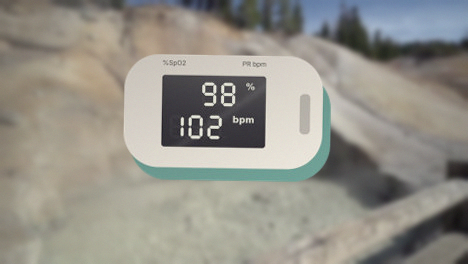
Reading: % 98
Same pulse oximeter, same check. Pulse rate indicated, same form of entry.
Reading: bpm 102
